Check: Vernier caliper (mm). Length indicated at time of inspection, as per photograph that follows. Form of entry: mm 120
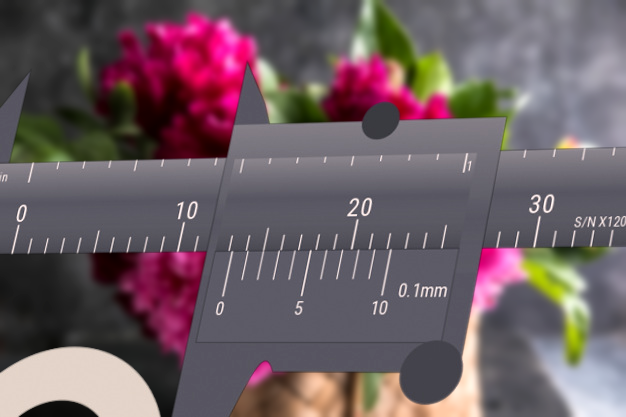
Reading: mm 13.2
